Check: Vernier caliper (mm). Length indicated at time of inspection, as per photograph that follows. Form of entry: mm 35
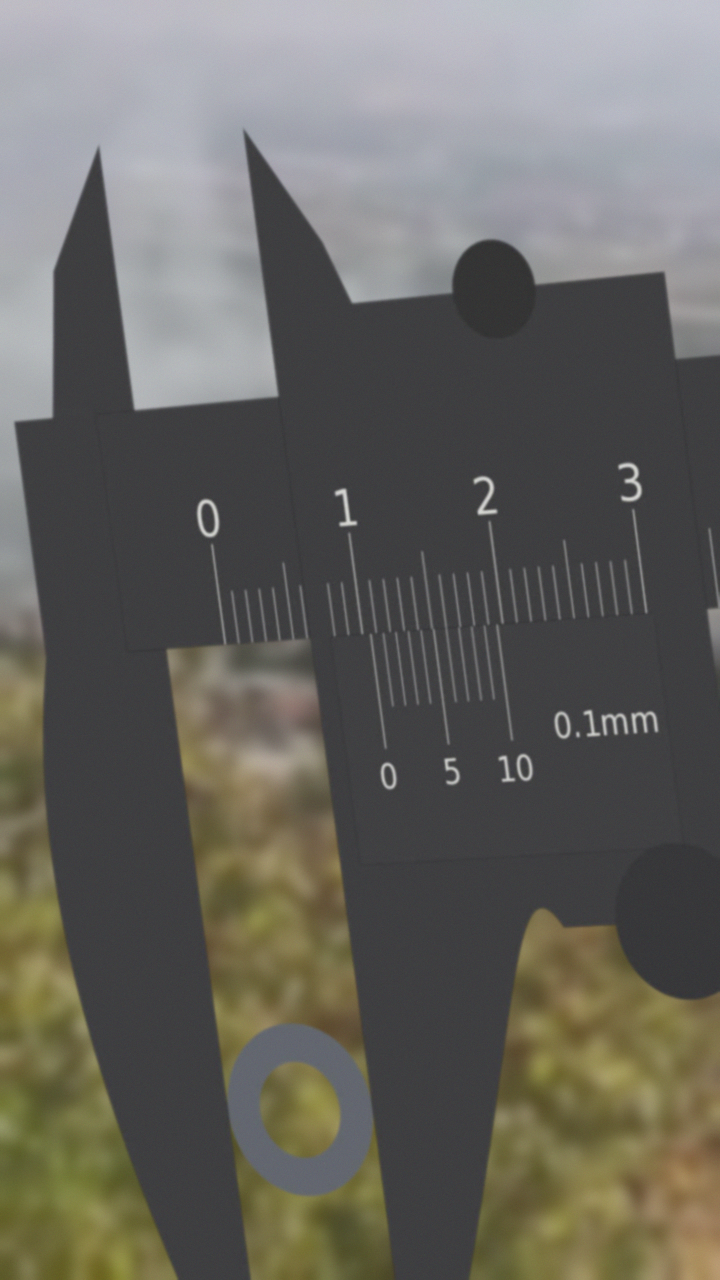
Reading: mm 10.6
